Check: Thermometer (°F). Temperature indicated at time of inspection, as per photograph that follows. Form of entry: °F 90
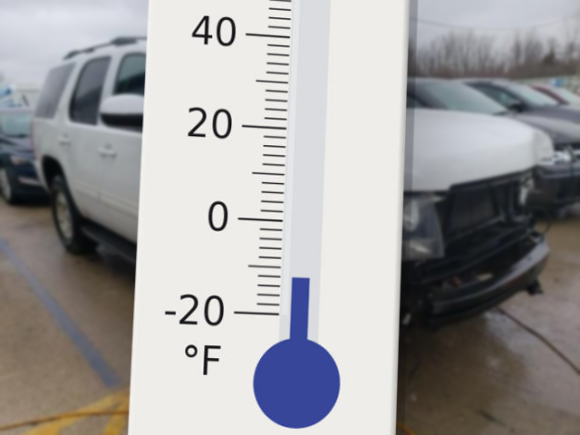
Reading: °F -12
